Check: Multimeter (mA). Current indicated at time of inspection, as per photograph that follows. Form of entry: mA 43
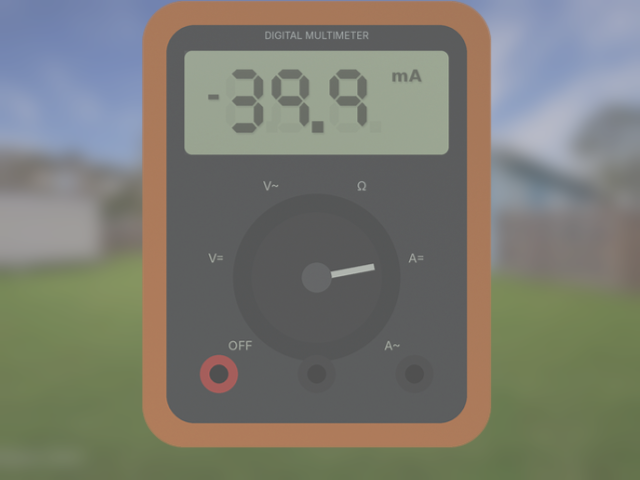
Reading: mA -39.9
